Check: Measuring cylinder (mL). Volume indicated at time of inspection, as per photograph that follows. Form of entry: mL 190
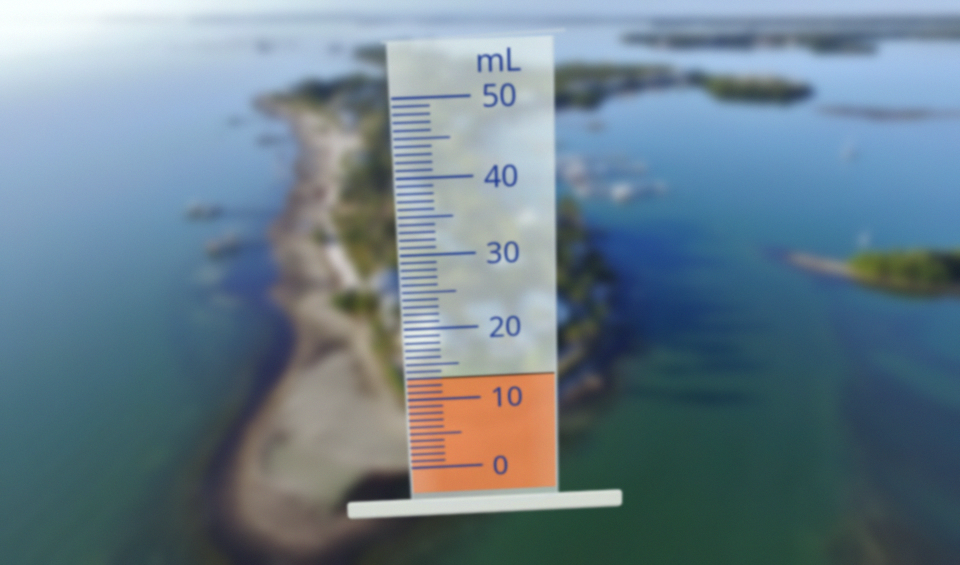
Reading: mL 13
